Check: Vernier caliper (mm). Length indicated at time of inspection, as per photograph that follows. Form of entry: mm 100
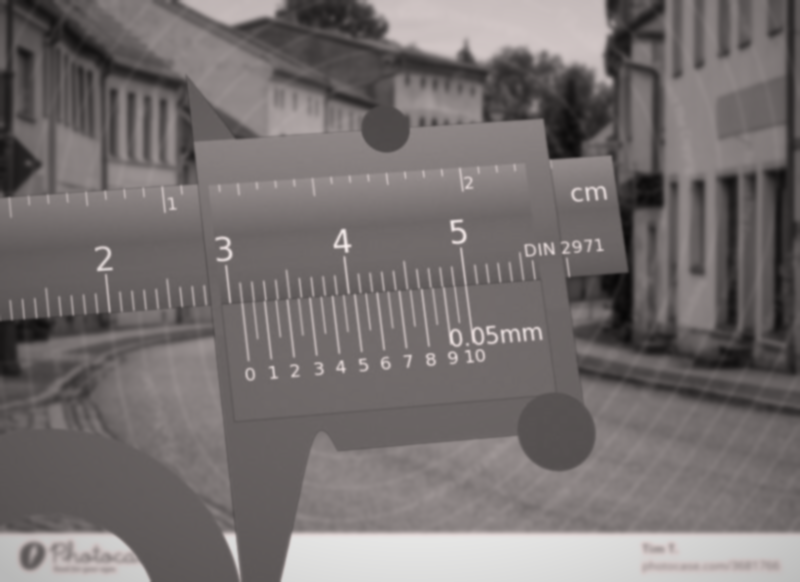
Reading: mm 31.0
